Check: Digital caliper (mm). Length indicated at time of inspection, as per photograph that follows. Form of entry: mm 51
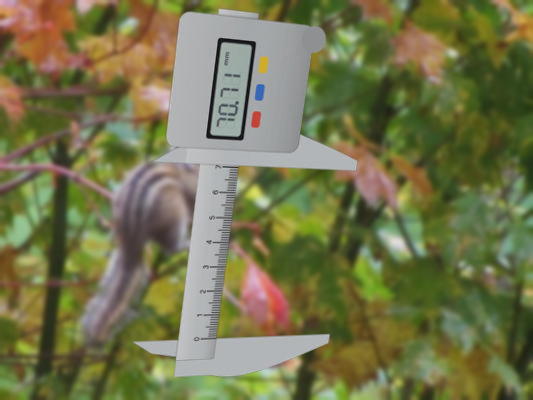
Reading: mm 70.71
